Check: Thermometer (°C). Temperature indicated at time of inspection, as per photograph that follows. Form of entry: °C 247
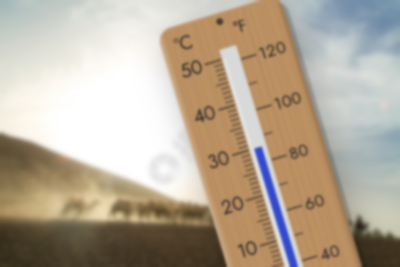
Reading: °C 30
